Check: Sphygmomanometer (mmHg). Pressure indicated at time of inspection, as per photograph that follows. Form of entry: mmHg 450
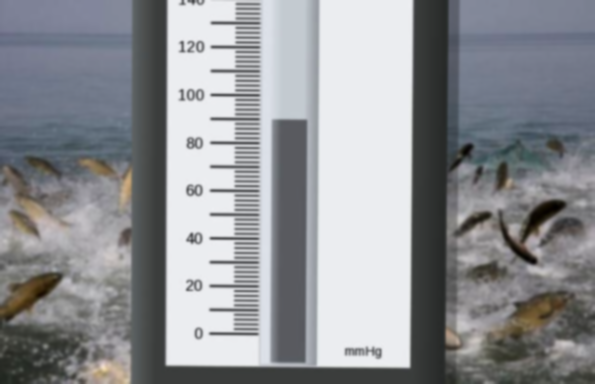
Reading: mmHg 90
